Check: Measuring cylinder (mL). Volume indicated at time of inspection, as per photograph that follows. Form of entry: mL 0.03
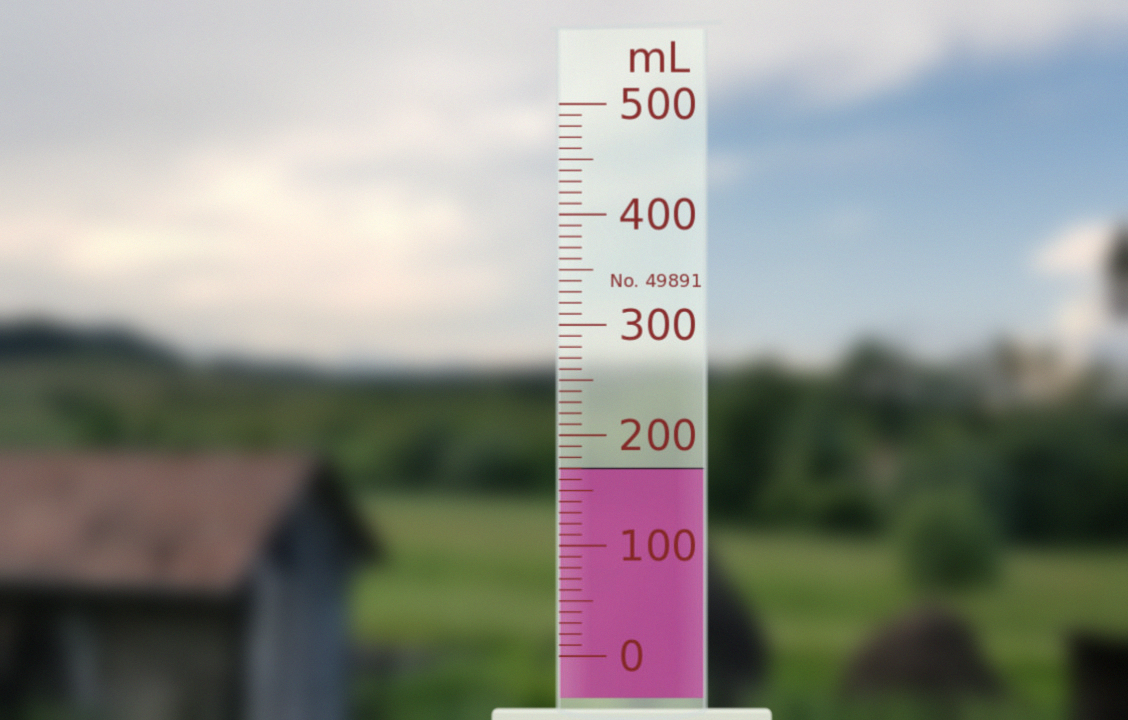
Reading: mL 170
